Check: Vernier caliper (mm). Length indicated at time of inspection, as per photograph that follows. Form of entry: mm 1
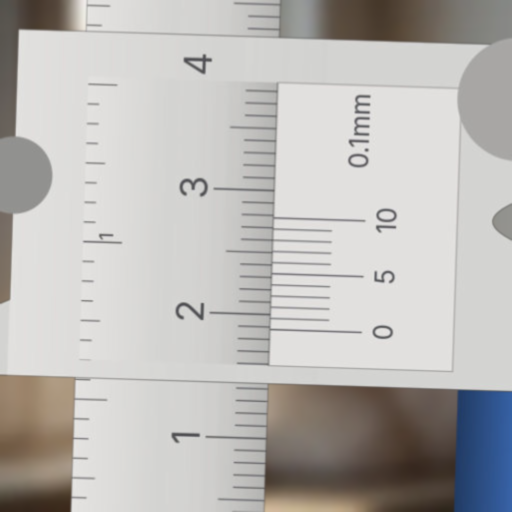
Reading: mm 18.8
